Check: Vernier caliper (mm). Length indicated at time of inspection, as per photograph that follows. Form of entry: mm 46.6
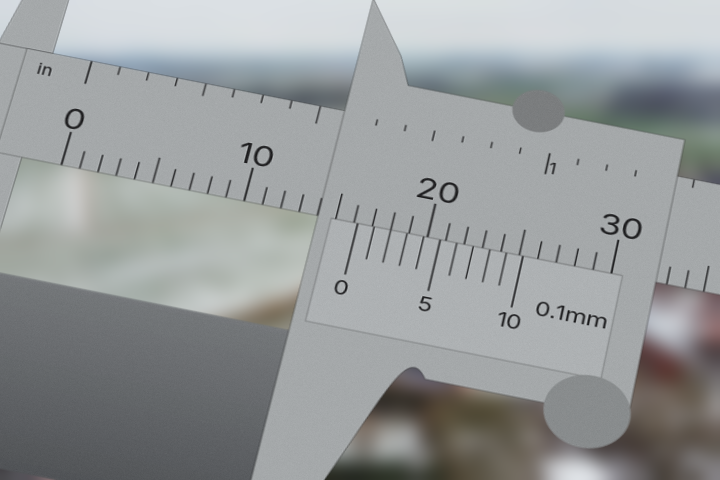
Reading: mm 16.2
